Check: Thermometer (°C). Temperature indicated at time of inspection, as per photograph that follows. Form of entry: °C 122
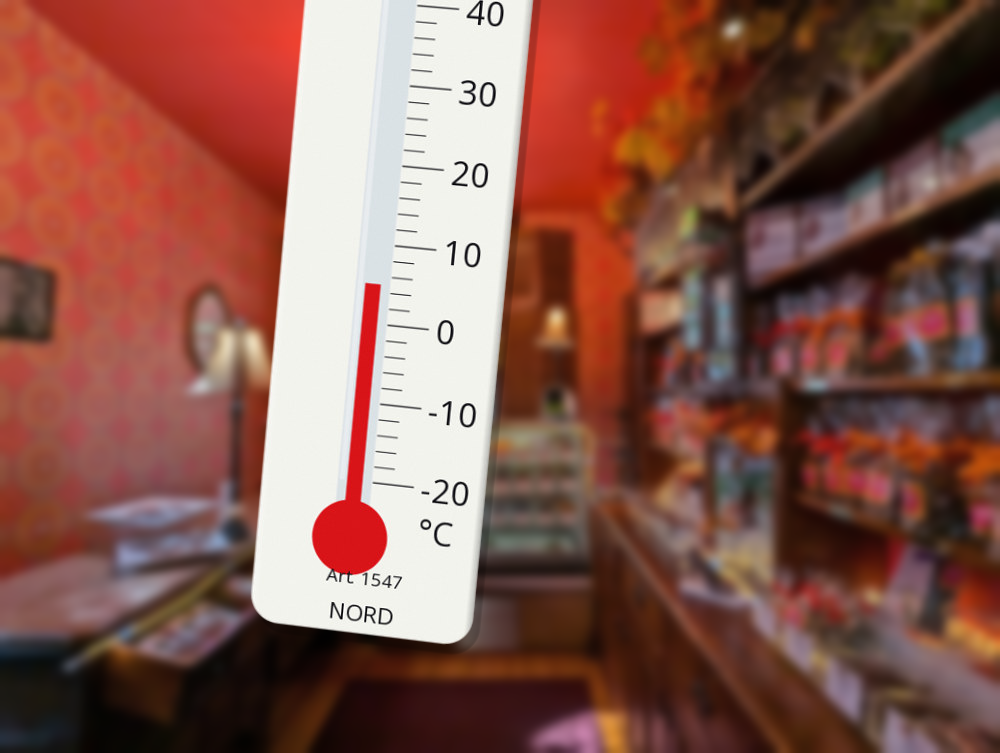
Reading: °C 5
